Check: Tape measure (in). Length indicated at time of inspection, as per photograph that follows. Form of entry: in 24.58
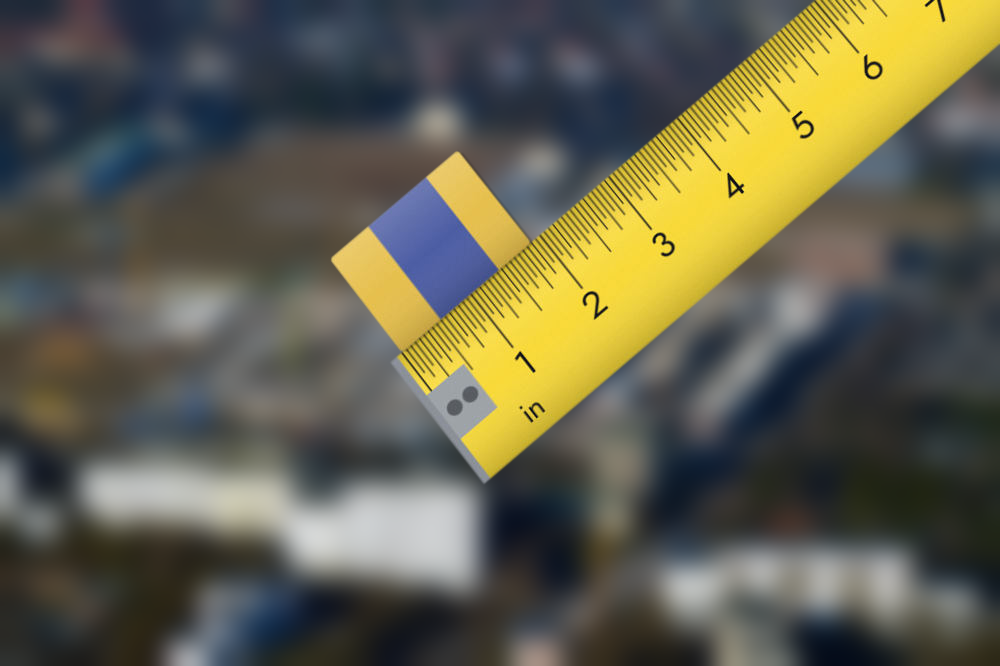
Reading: in 1.875
